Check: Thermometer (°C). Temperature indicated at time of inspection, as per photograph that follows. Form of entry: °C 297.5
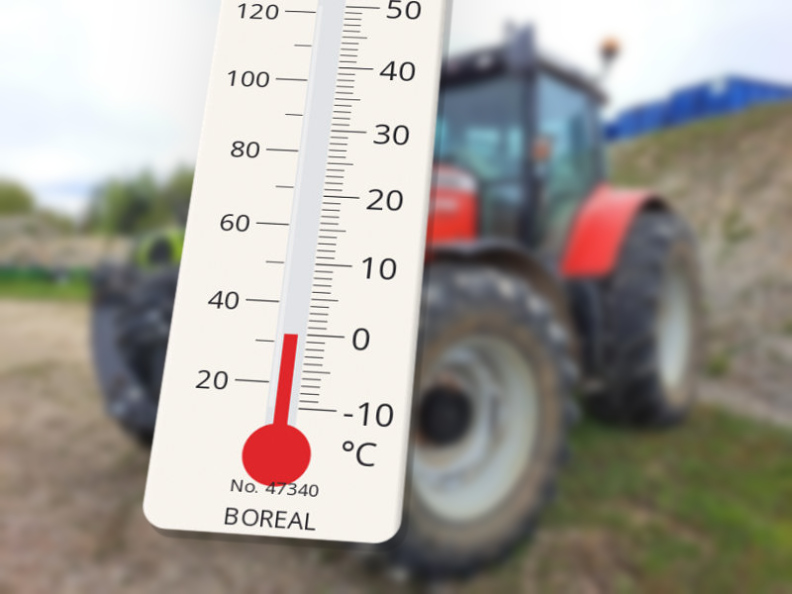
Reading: °C 0
